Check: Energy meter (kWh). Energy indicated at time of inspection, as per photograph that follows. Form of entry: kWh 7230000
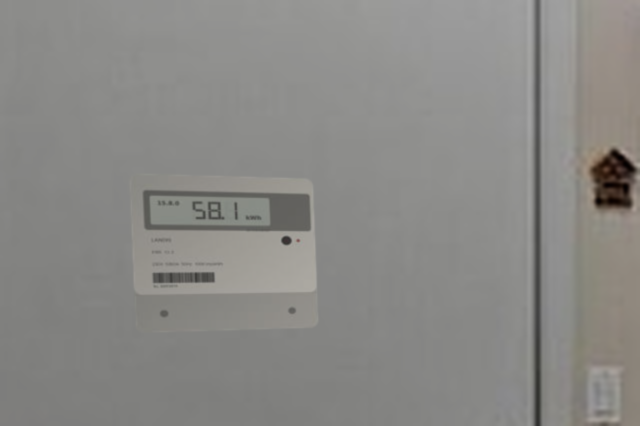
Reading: kWh 58.1
